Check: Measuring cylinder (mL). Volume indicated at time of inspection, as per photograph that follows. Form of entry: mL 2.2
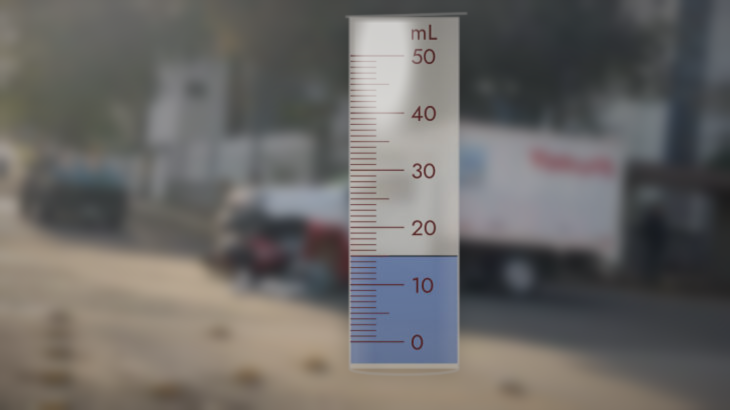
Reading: mL 15
